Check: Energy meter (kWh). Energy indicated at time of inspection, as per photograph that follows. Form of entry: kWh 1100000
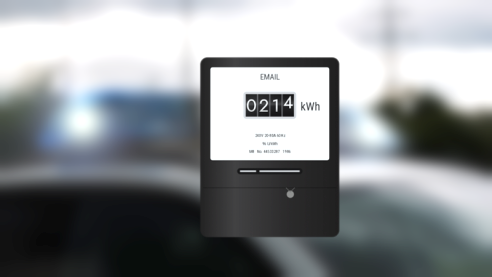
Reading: kWh 214
